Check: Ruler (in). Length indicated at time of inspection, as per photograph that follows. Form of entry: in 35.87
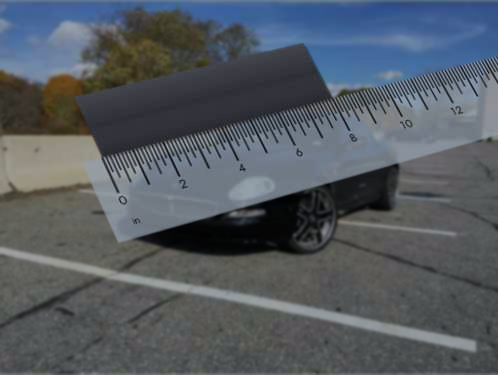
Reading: in 8
